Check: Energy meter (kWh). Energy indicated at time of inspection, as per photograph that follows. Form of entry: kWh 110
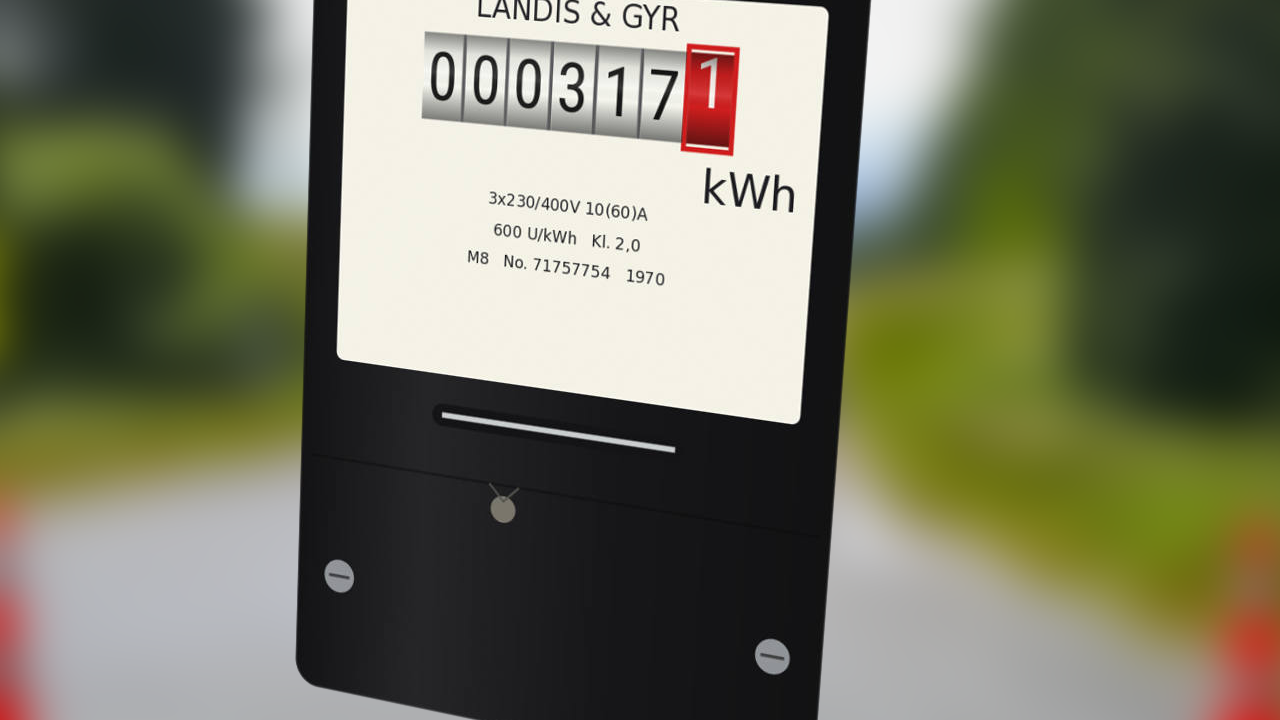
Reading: kWh 317.1
